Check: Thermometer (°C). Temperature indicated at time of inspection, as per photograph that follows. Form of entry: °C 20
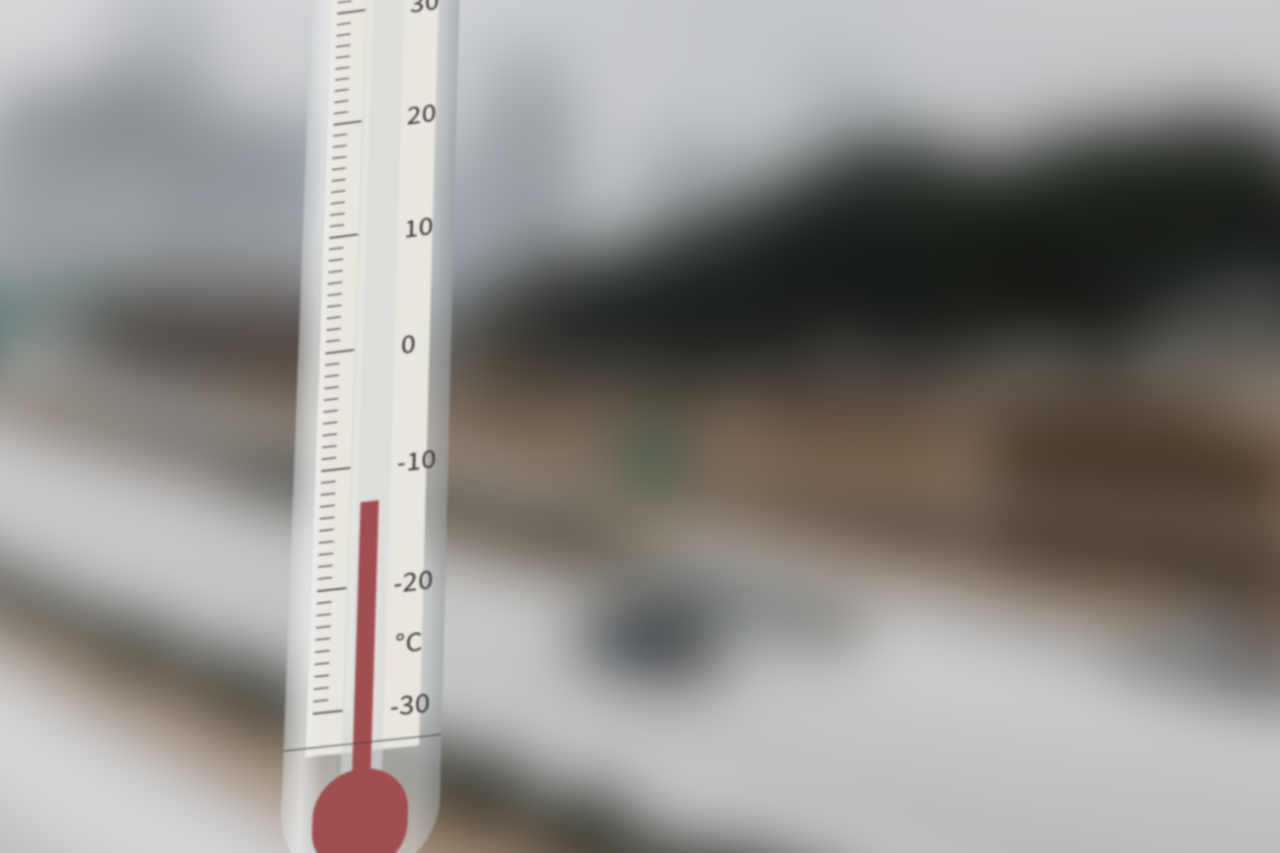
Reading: °C -13
